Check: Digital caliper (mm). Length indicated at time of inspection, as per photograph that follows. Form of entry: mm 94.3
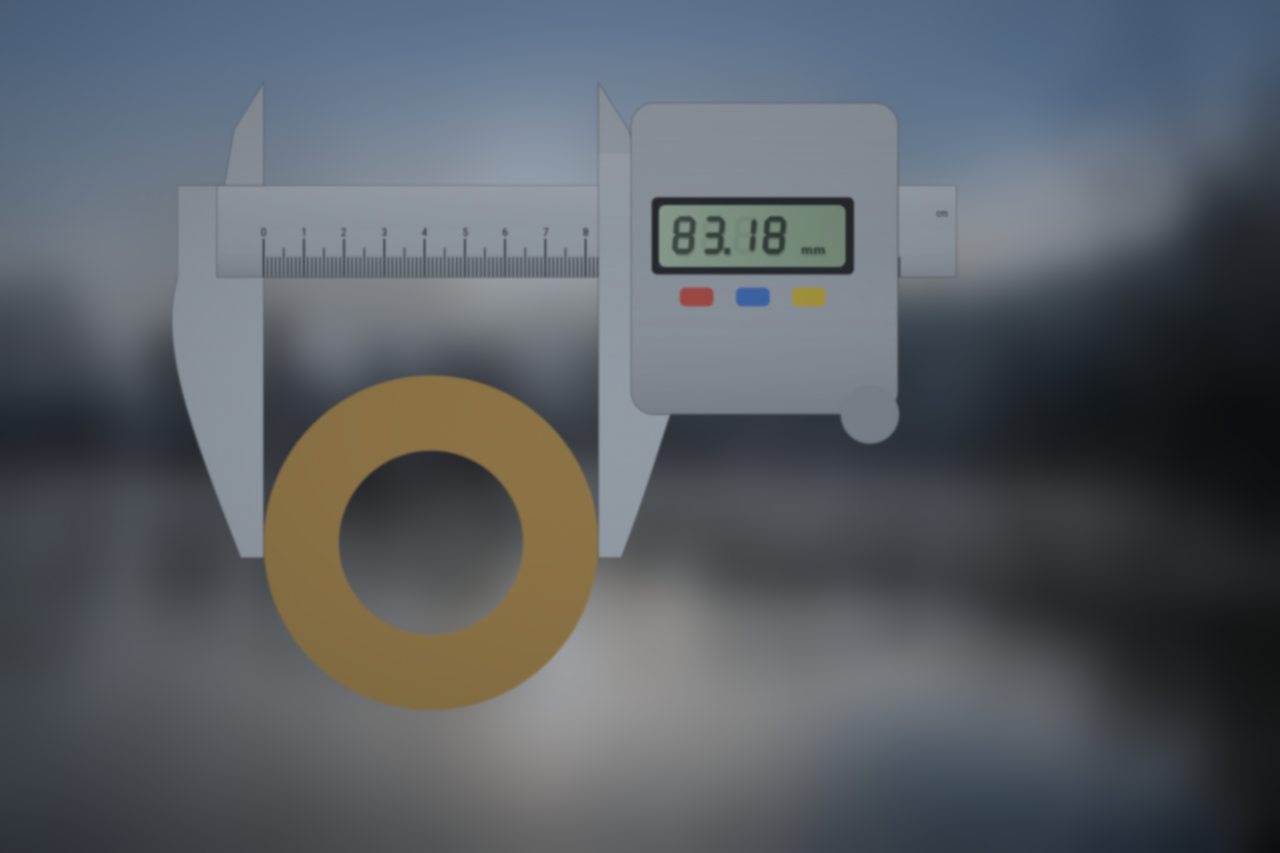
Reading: mm 83.18
